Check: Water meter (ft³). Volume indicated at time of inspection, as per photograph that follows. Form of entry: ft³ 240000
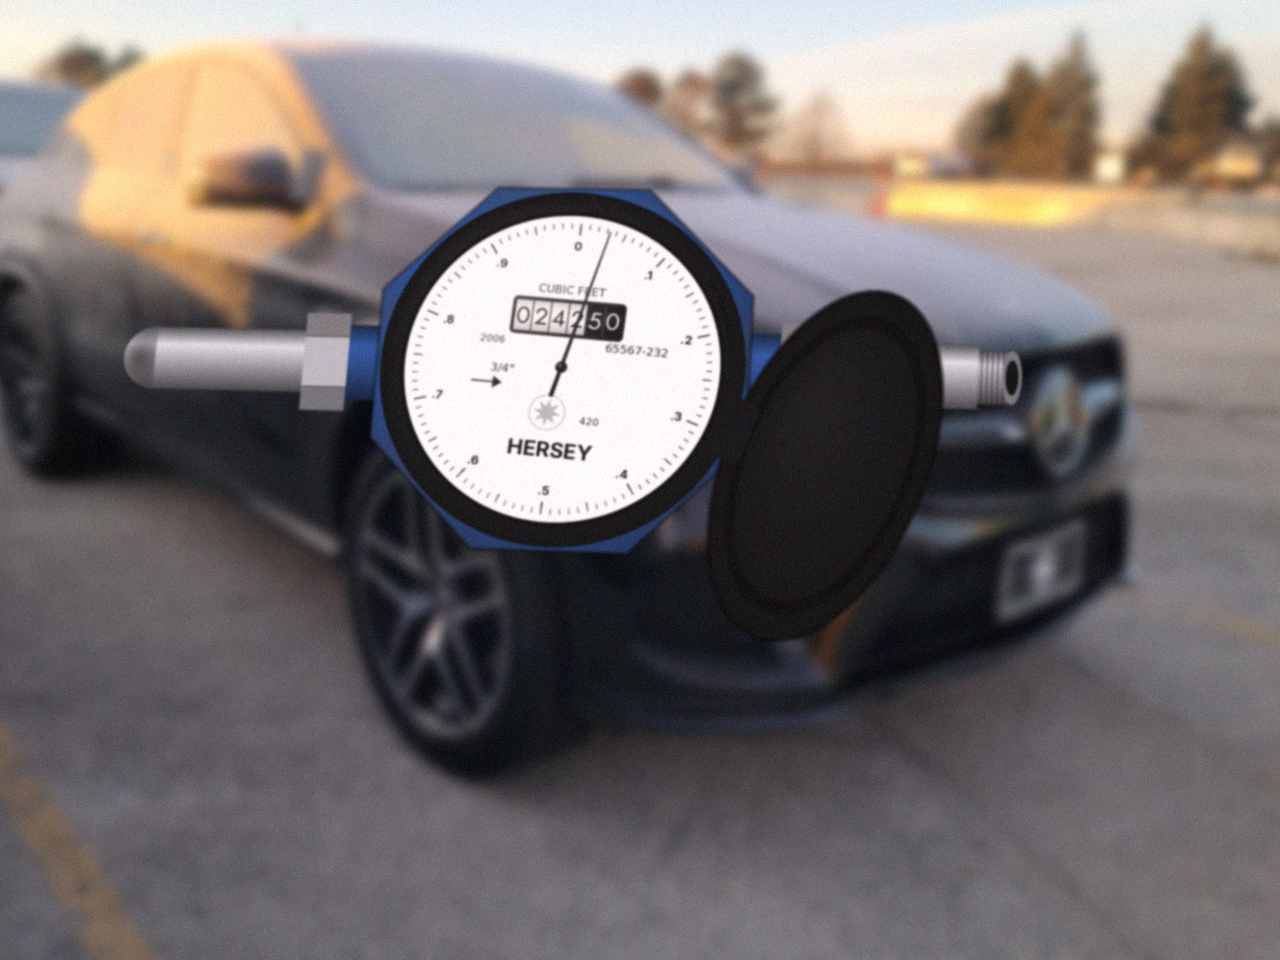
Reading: ft³ 24250.03
